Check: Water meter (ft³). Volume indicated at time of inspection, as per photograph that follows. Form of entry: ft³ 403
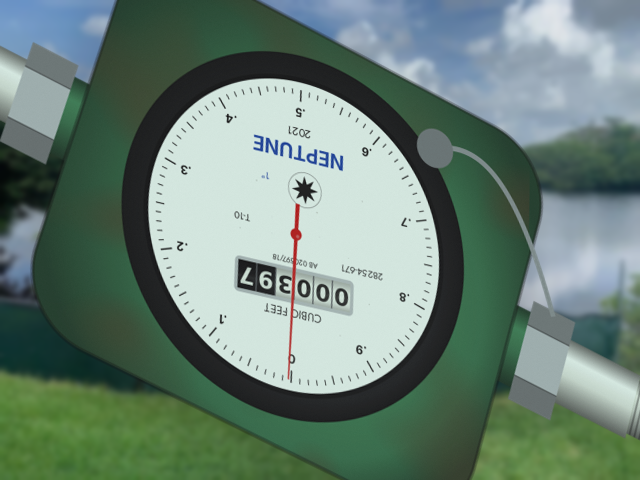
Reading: ft³ 397.00
